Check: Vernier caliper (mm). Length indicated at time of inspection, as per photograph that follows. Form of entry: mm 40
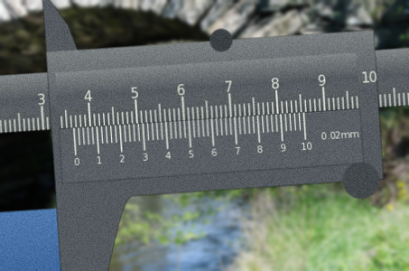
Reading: mm 36.5
